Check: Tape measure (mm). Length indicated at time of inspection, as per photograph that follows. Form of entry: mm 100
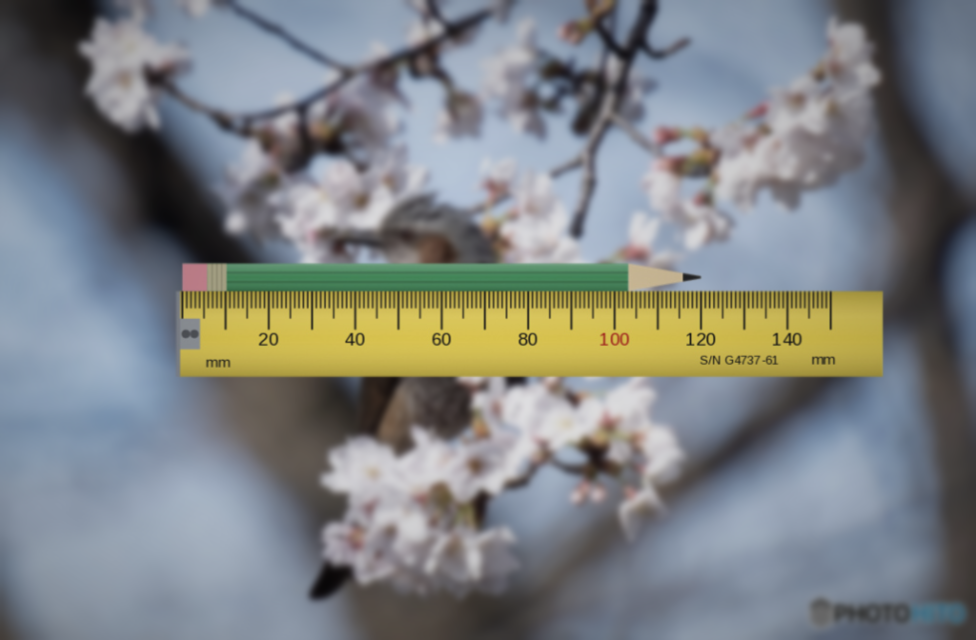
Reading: mm 120
